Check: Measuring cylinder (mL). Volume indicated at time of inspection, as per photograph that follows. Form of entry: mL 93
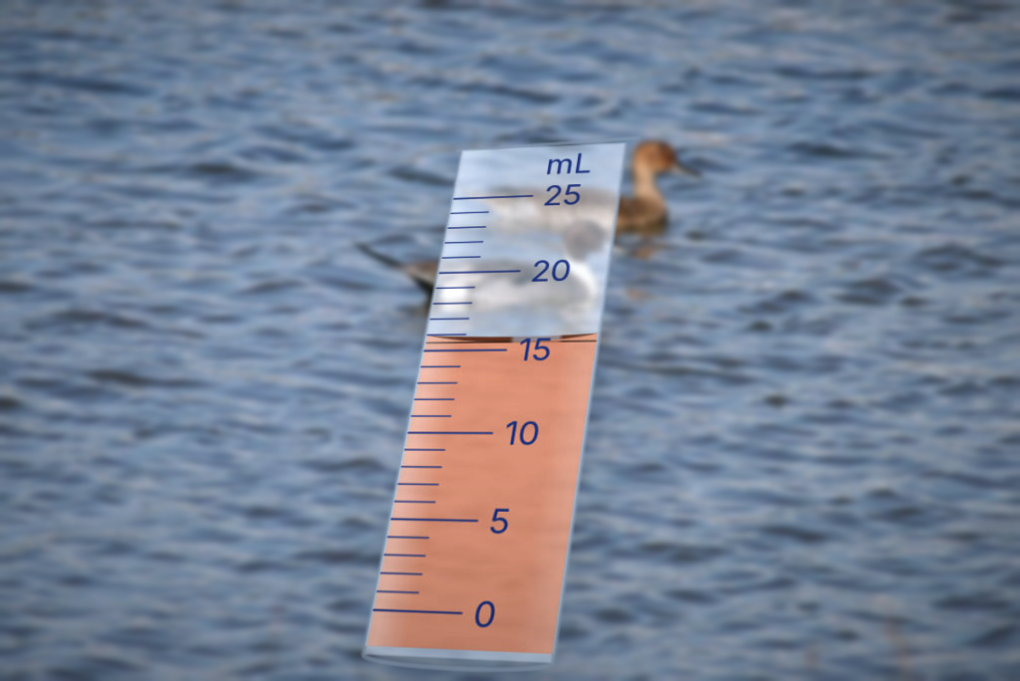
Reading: mL 15.5
